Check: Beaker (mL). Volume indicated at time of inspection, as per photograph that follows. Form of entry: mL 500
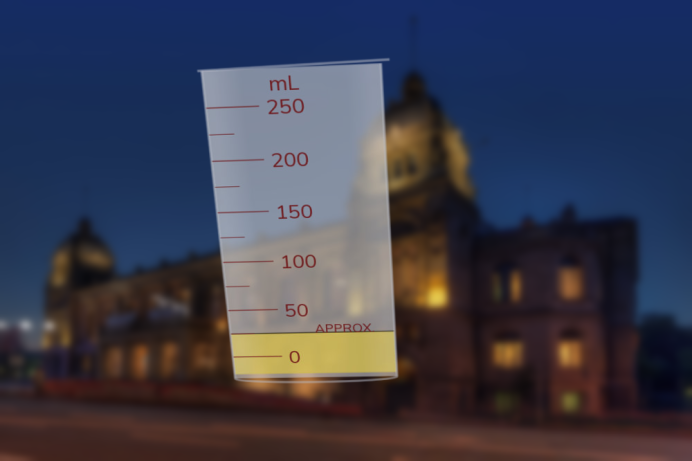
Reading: mL 25
